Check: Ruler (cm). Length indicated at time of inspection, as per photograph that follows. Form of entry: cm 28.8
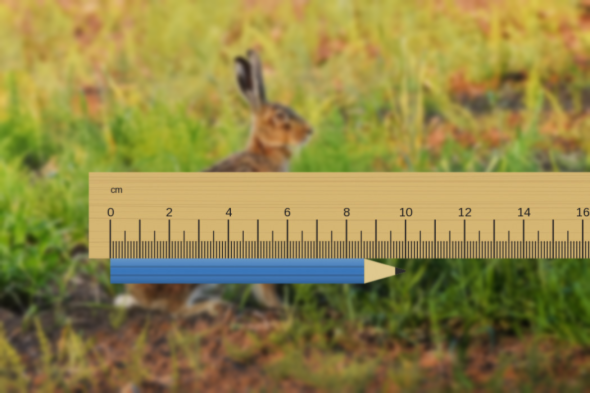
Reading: cm 10
